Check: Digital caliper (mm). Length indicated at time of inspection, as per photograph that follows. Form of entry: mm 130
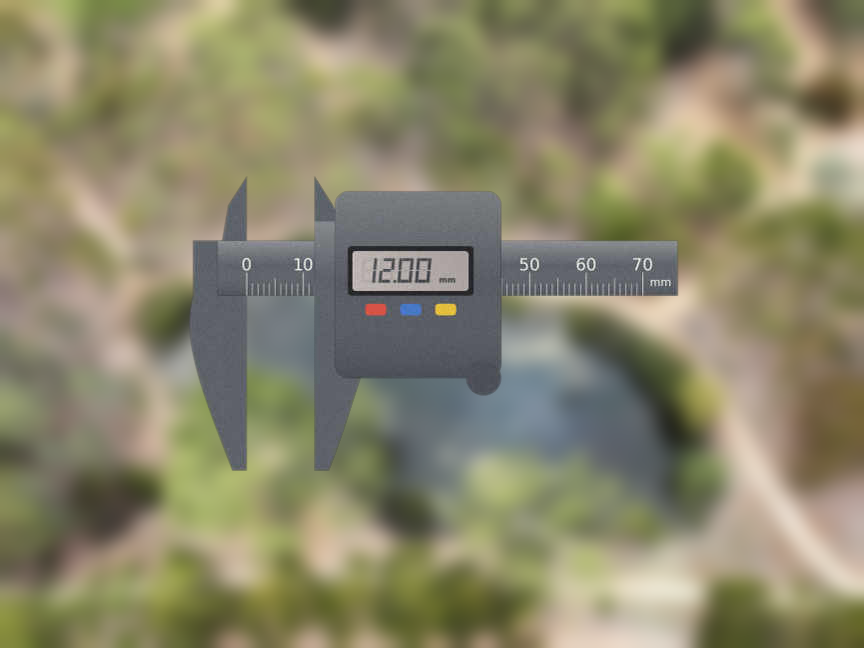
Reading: mm 12.00
